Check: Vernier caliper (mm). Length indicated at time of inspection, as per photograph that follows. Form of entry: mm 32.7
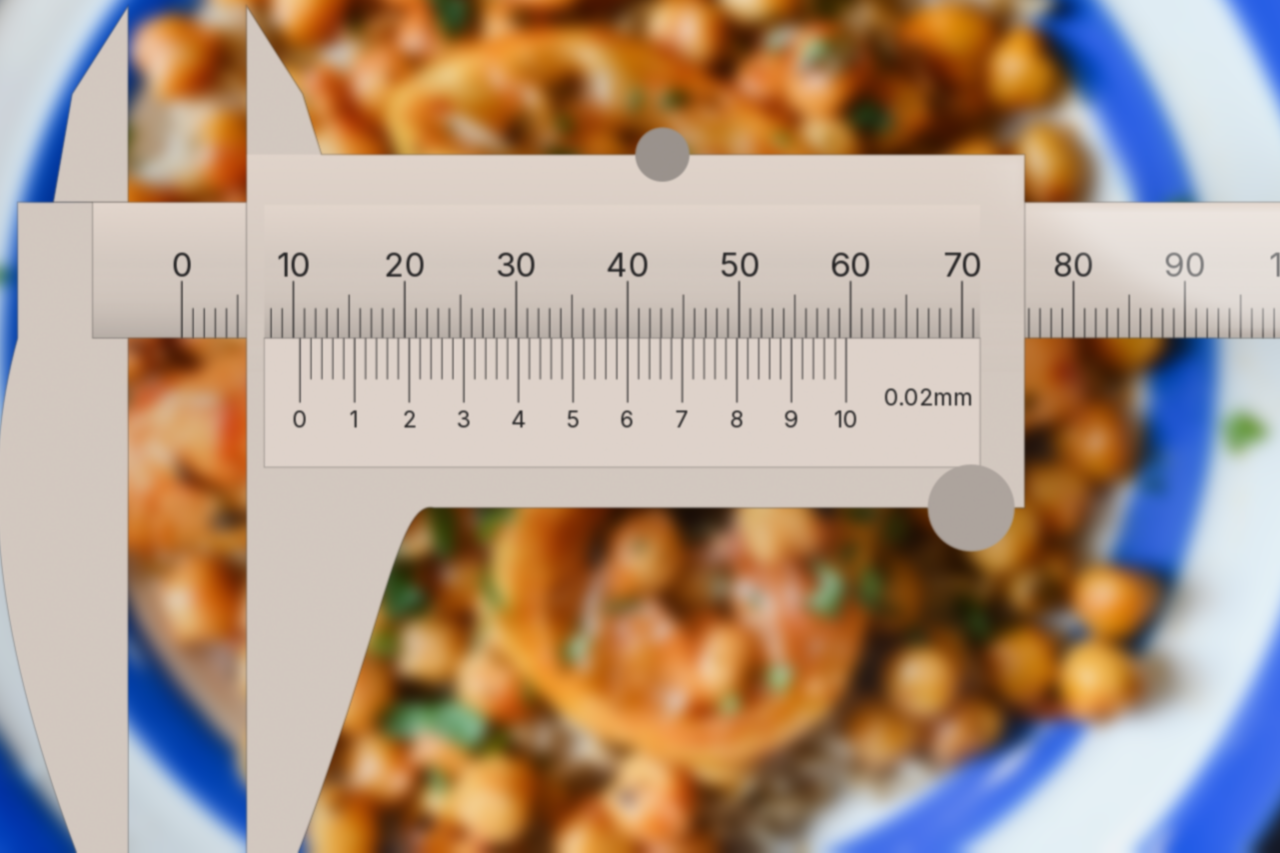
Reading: mm 10.6
